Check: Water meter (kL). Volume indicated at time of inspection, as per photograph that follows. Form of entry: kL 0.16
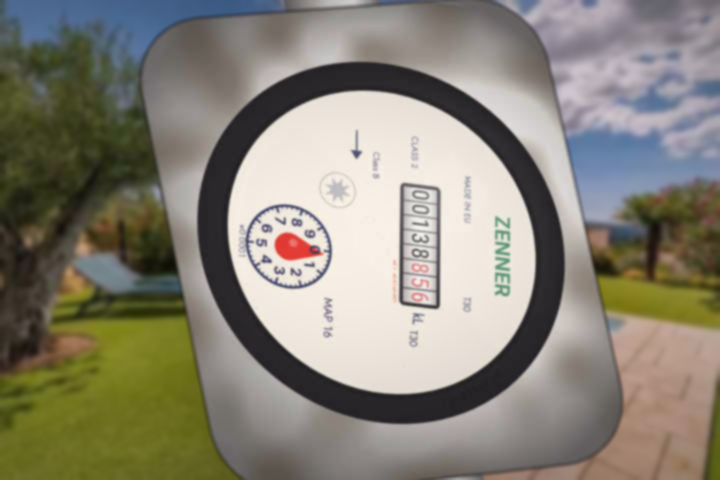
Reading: kL 138.8560
